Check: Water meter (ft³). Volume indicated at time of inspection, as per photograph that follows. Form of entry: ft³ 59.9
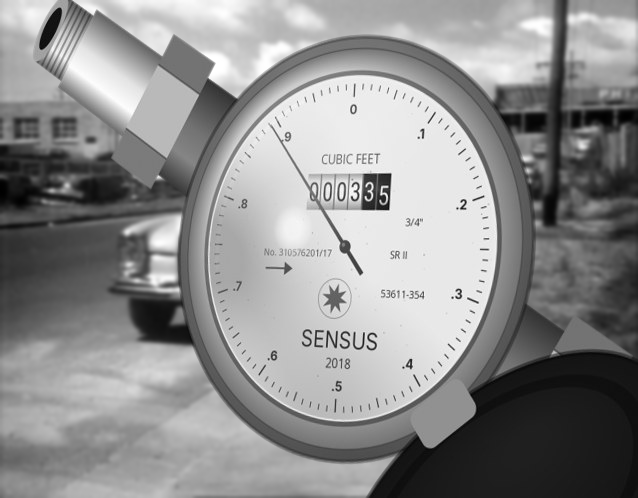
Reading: ft³ 334.89
